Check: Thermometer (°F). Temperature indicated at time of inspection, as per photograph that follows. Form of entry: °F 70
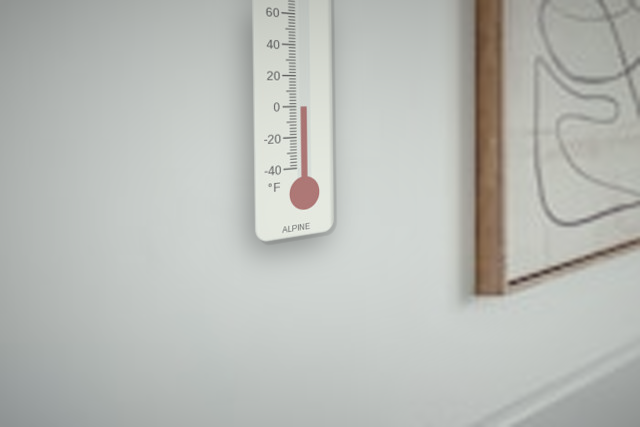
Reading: °F 0
